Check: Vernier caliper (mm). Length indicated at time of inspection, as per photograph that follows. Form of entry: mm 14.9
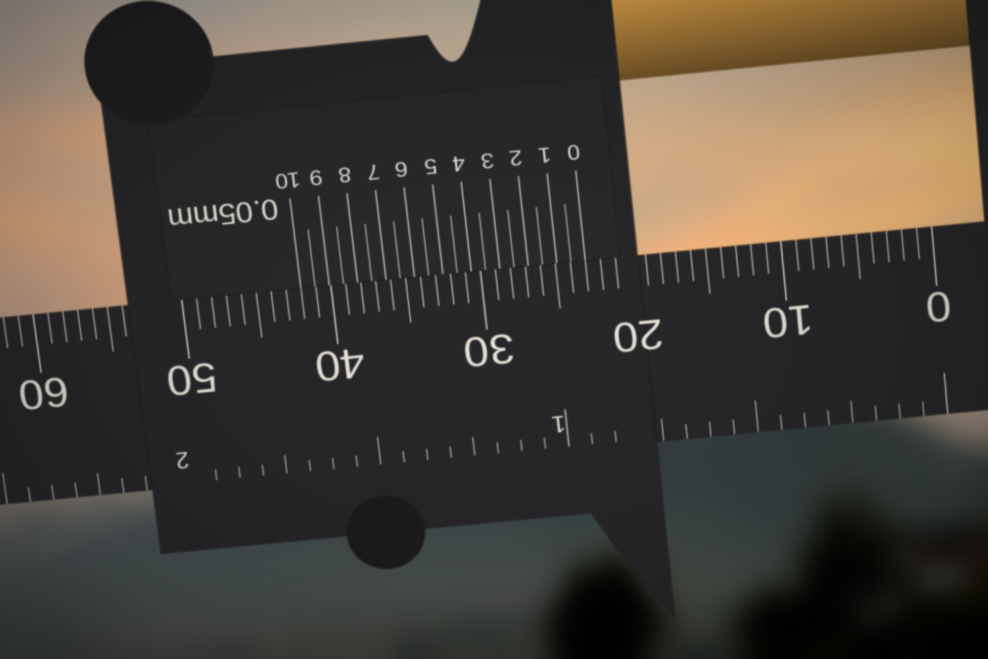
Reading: mm 23.0
